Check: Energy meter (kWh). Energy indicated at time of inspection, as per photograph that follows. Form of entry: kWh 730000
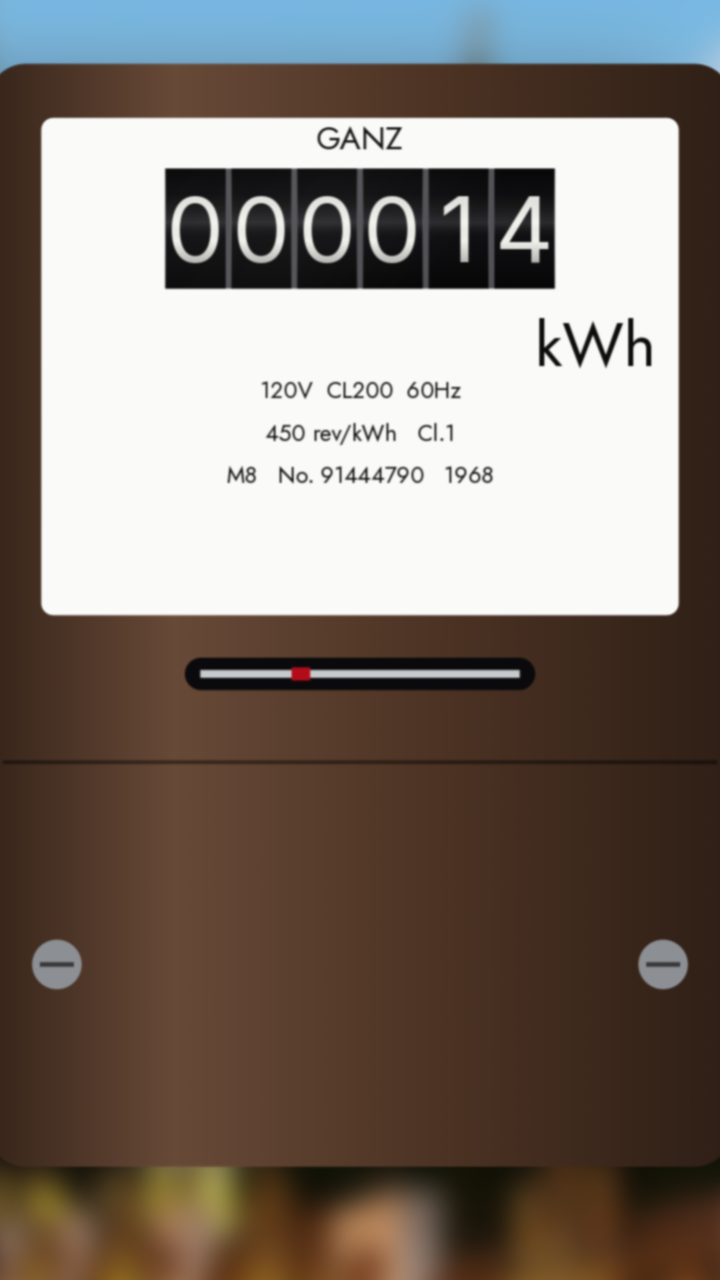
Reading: kWh 14
